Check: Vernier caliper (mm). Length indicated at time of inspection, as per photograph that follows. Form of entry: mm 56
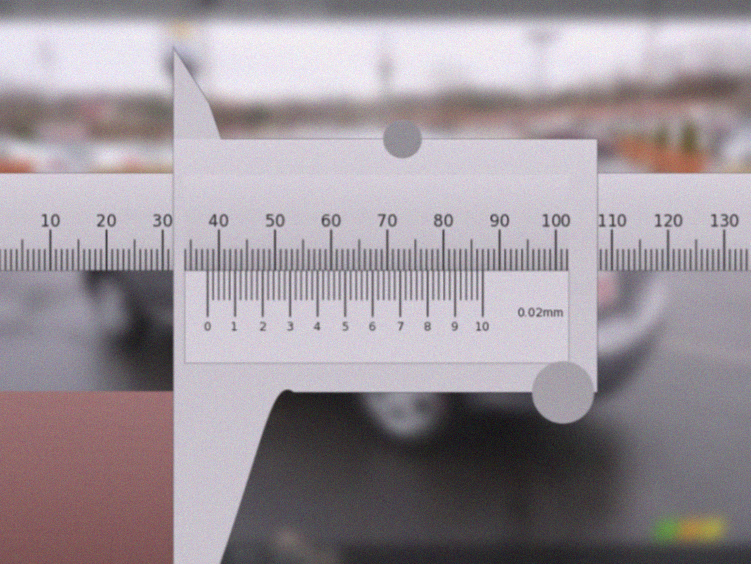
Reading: mm 38.0
